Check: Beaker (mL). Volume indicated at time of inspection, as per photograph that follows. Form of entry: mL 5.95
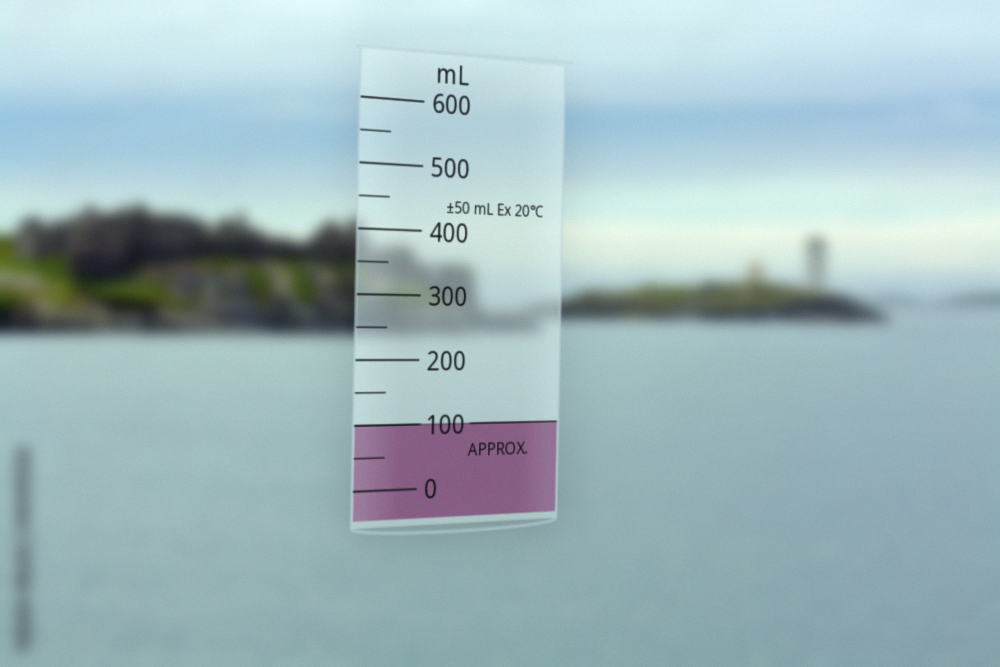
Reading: mL 100
